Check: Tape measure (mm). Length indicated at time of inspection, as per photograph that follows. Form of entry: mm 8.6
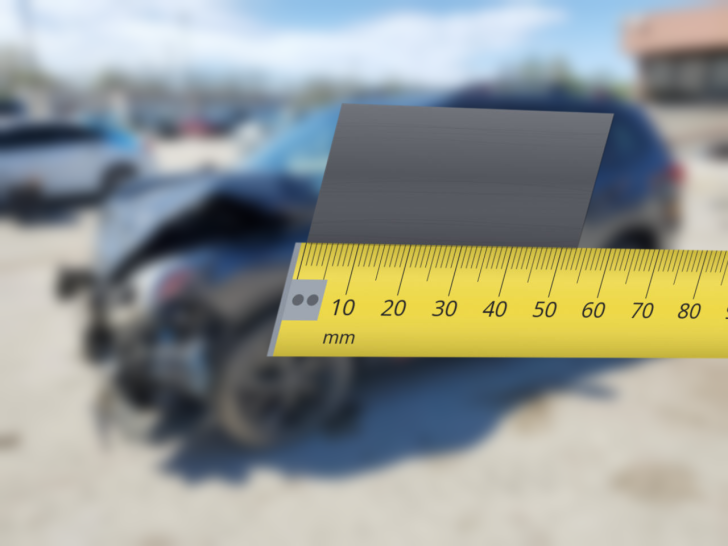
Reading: mm 53
